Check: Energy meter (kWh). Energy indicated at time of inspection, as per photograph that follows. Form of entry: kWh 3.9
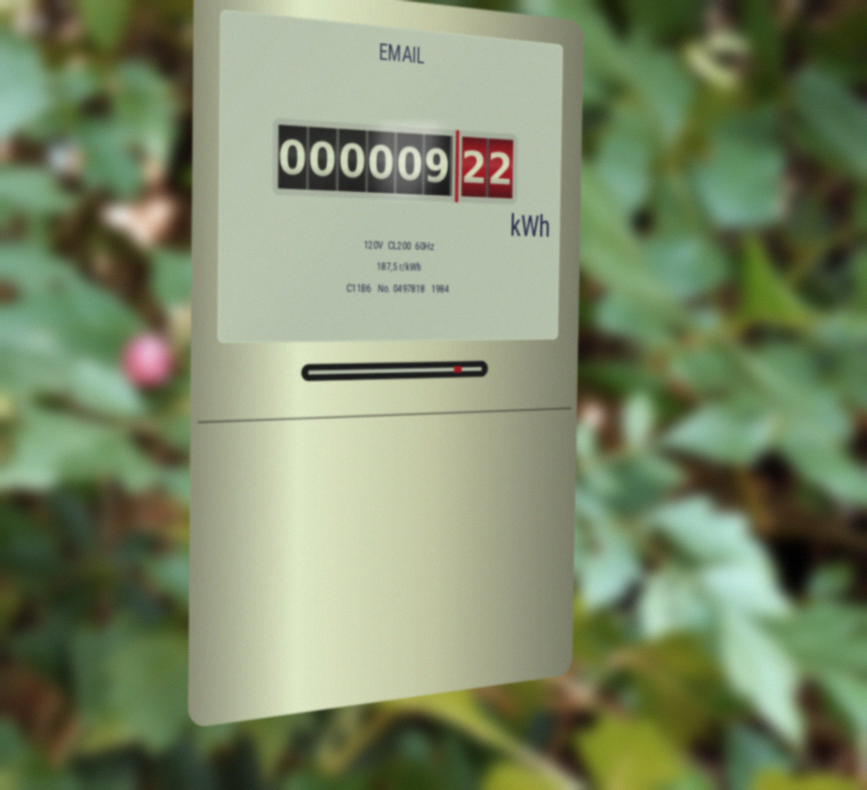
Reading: kWh 9.22
